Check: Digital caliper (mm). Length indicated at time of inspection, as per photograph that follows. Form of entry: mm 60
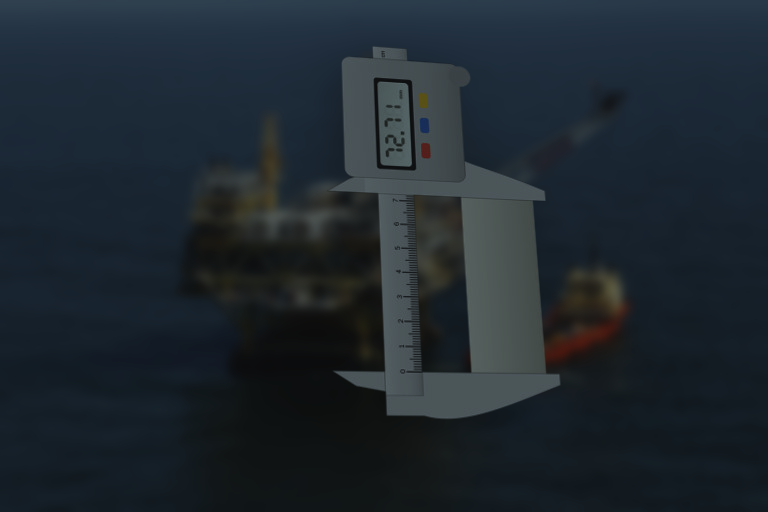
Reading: mm 72.71
